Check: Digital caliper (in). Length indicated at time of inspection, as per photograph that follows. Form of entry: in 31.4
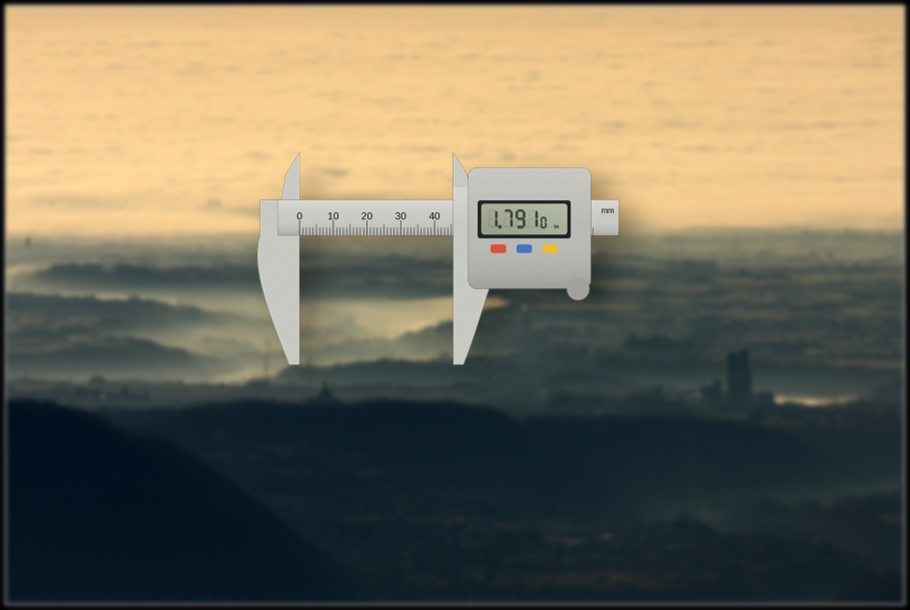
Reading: in 1.7910
